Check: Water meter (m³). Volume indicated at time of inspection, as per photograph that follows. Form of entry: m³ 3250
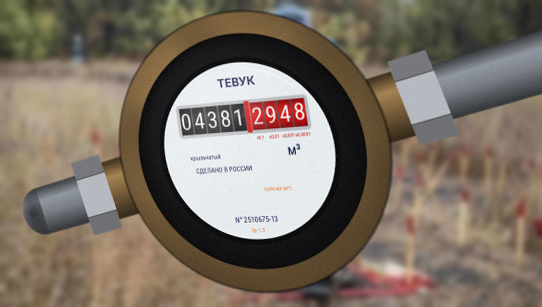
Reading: m³ 4381.2948
